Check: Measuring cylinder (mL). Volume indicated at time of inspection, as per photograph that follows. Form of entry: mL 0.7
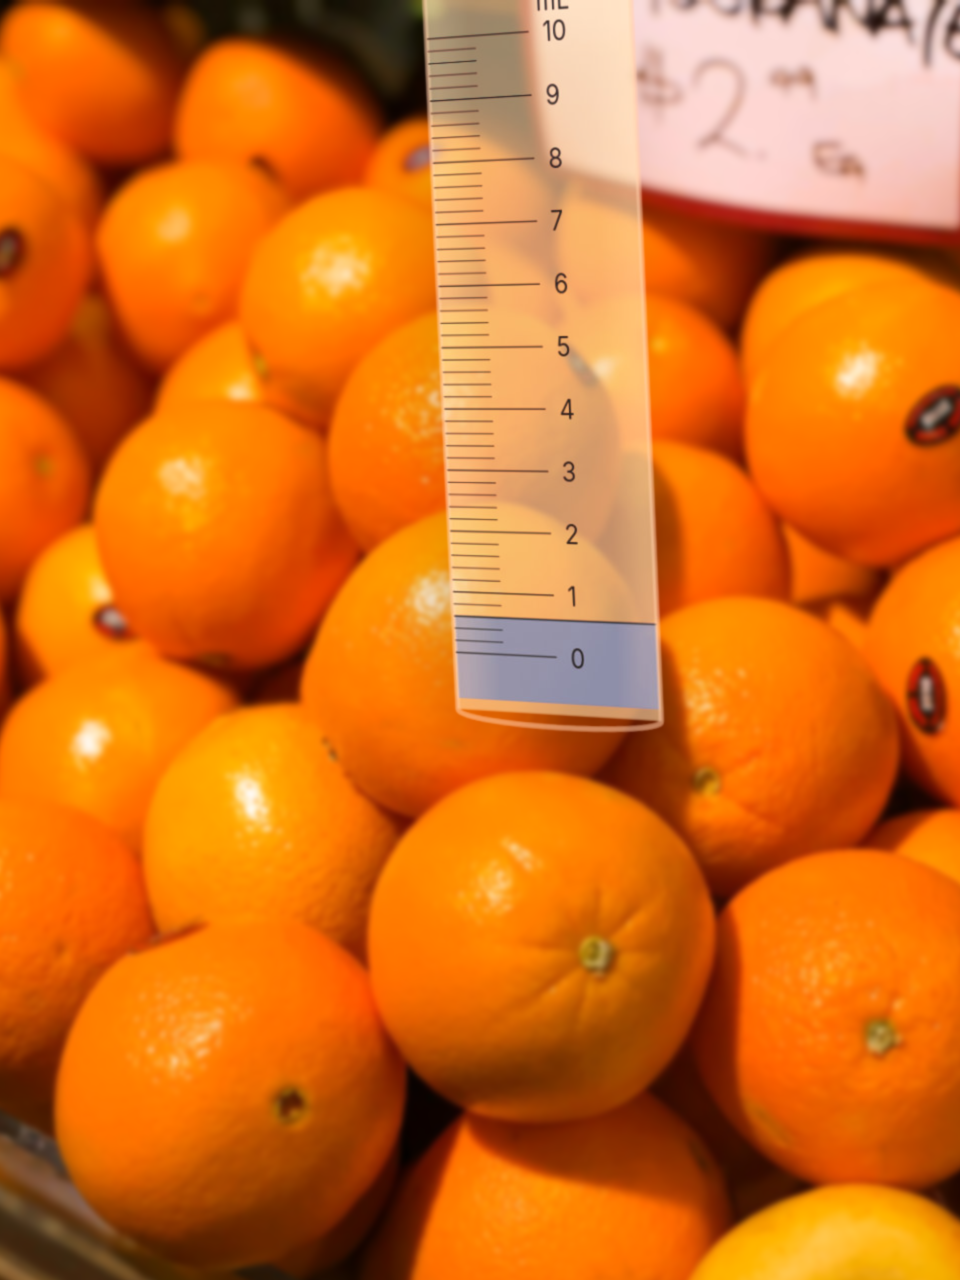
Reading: mL 0.6
